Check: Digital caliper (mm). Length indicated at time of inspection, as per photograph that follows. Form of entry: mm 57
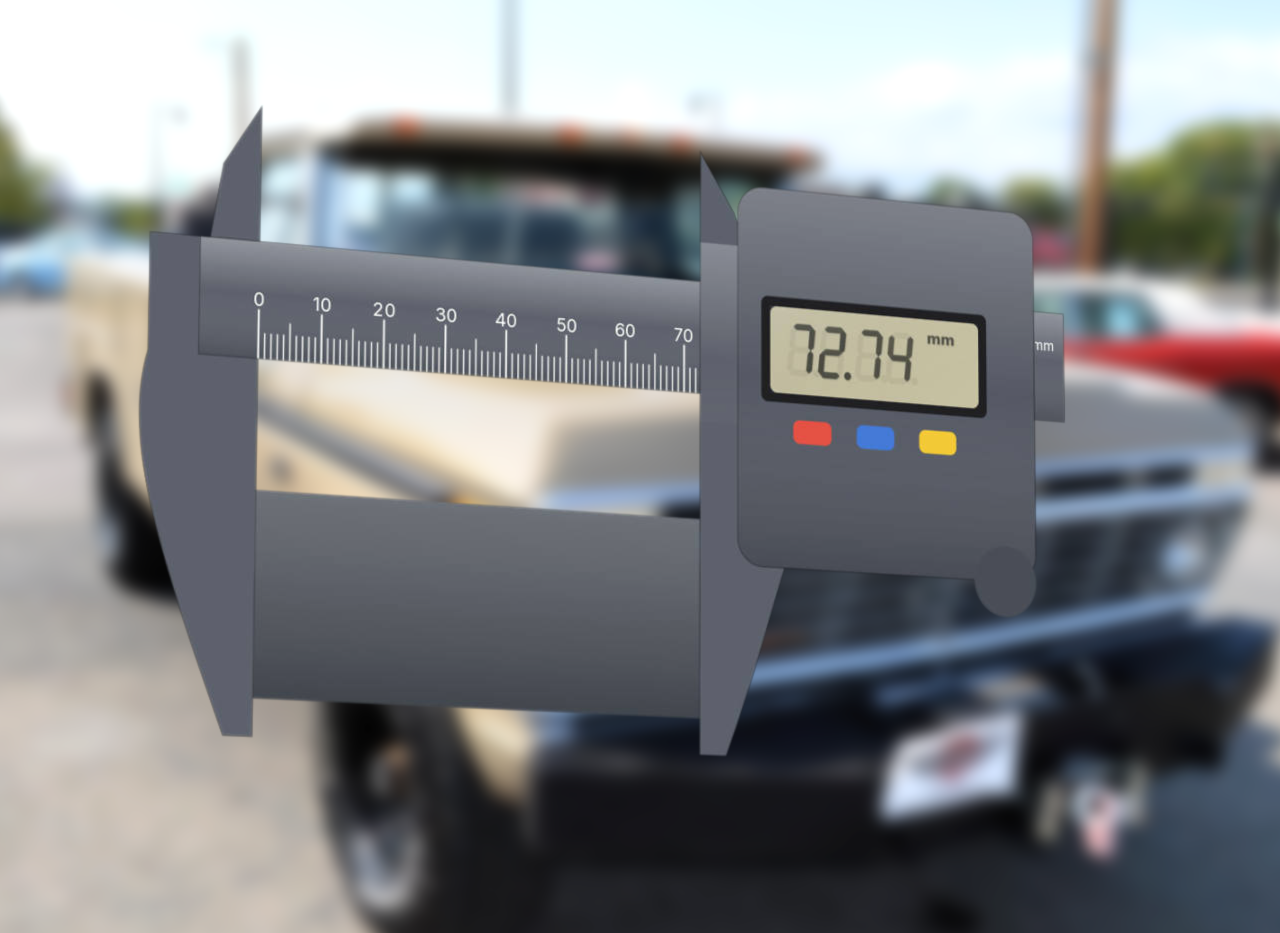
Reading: mm 72.74
